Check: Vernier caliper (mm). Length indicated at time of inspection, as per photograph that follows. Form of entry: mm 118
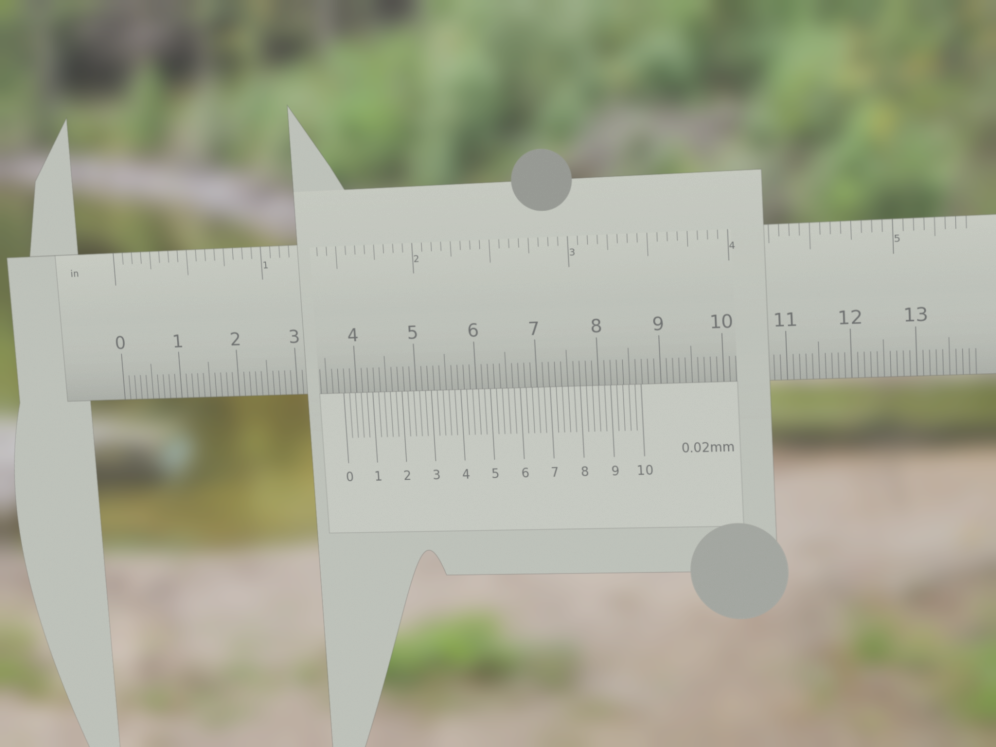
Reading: mm 37.8
